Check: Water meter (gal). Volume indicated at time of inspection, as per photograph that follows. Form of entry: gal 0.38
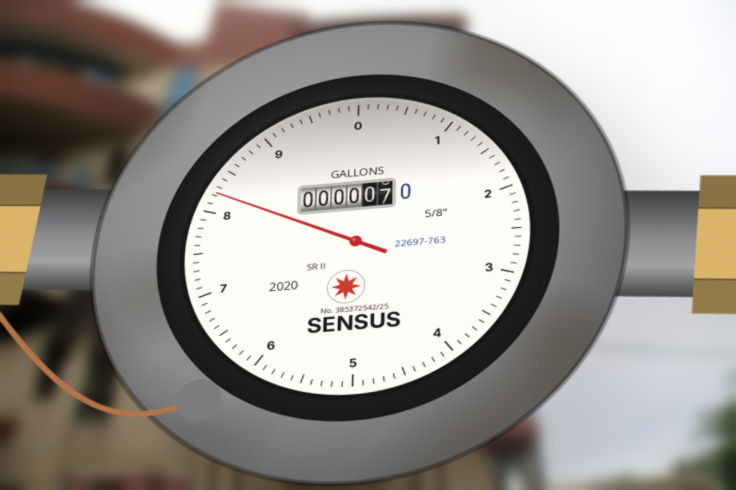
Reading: gal 68.2
